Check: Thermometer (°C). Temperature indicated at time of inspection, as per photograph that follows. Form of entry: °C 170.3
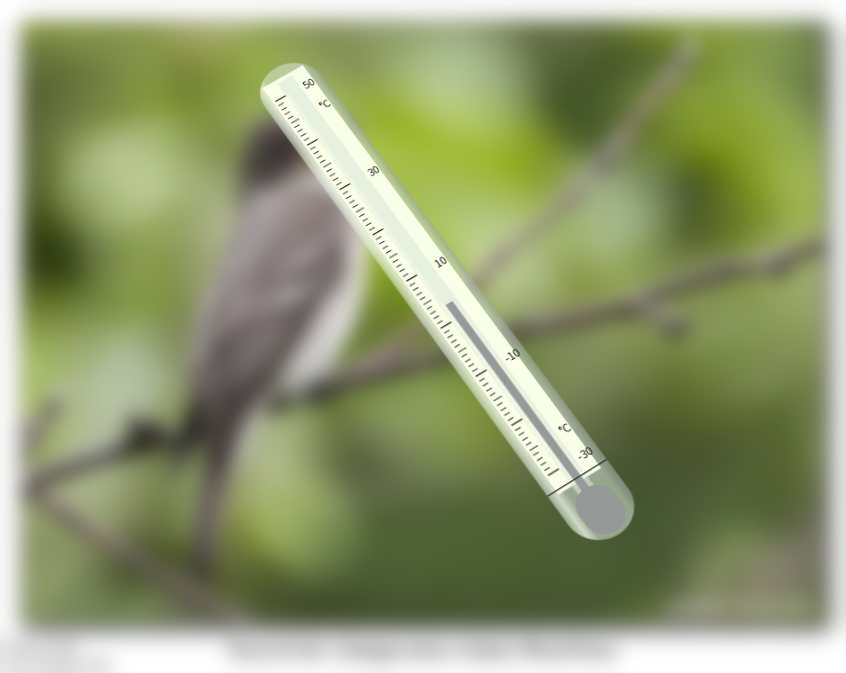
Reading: °C 3
